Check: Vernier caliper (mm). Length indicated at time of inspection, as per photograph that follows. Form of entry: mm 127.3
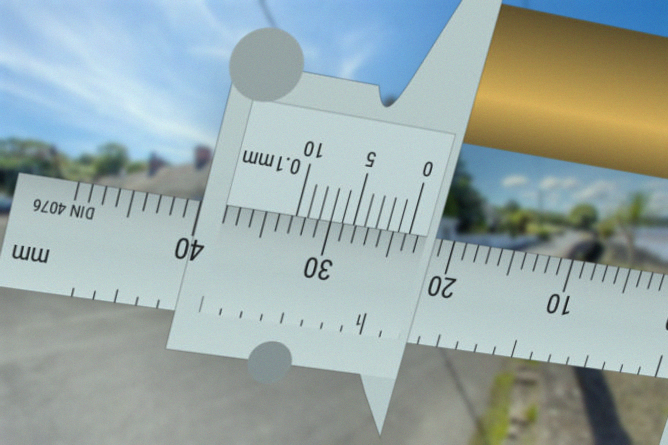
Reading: mm 23.7
